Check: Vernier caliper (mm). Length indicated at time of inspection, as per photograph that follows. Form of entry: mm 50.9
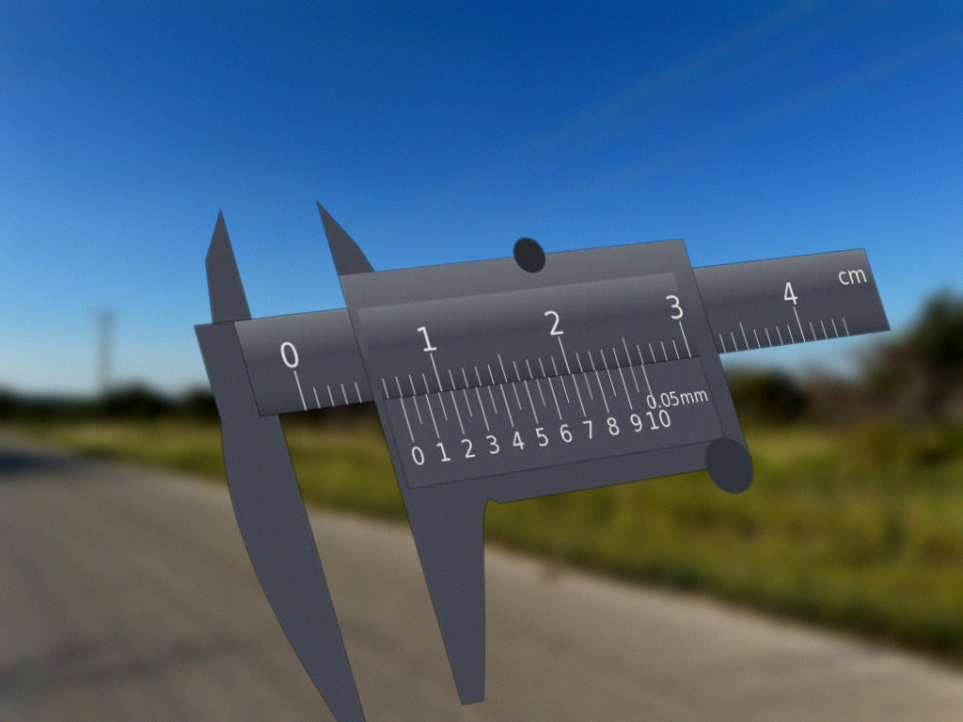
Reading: mm 6.9
